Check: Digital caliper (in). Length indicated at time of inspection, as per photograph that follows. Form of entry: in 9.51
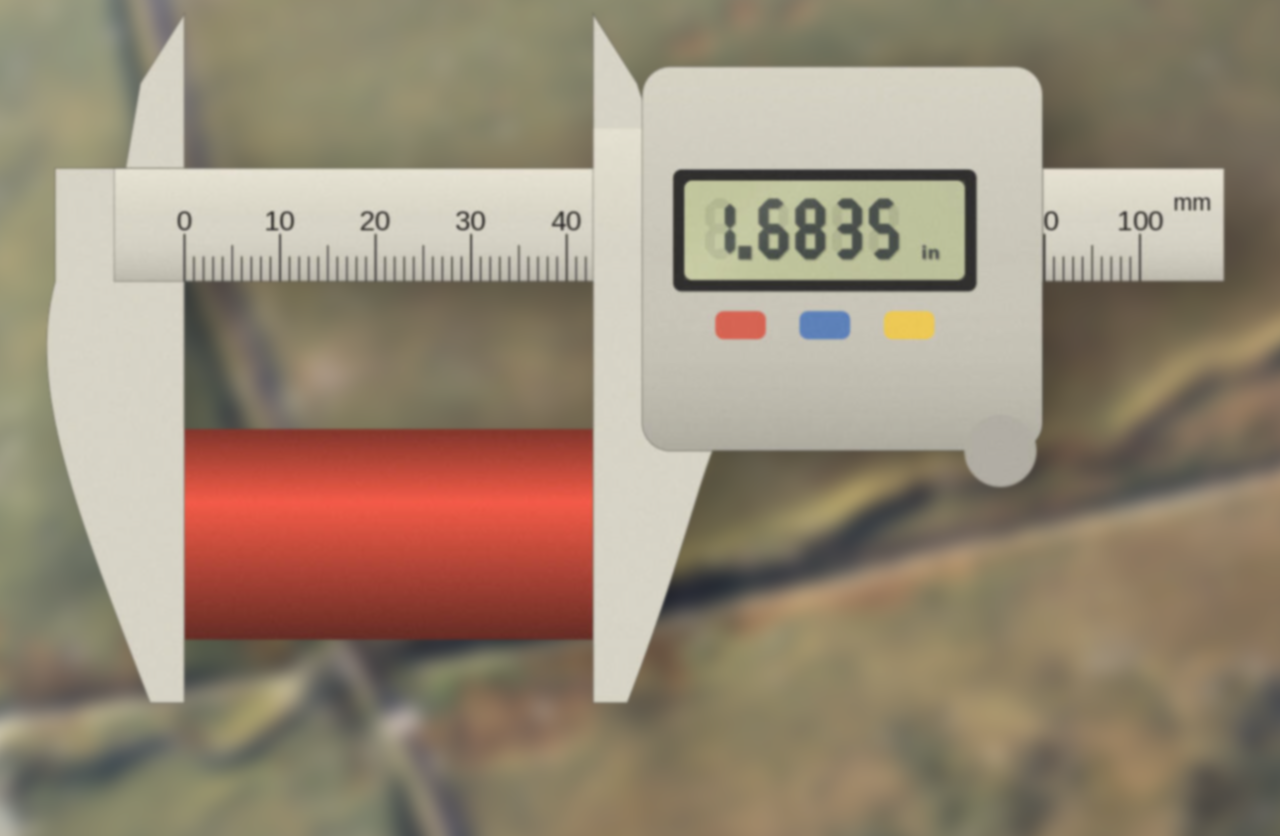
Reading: in 1.6835
